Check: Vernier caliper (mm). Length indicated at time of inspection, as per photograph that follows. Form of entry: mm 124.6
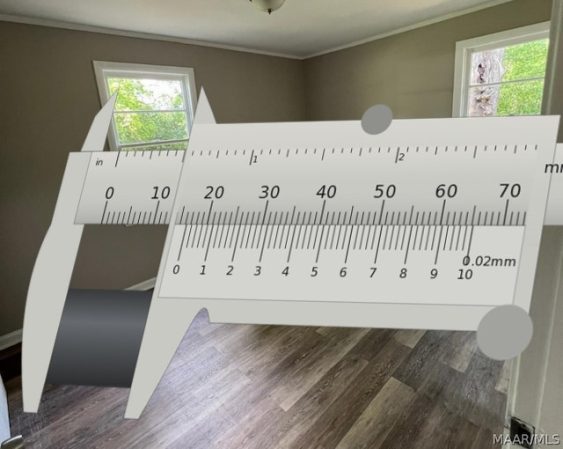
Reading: mm 16.2
